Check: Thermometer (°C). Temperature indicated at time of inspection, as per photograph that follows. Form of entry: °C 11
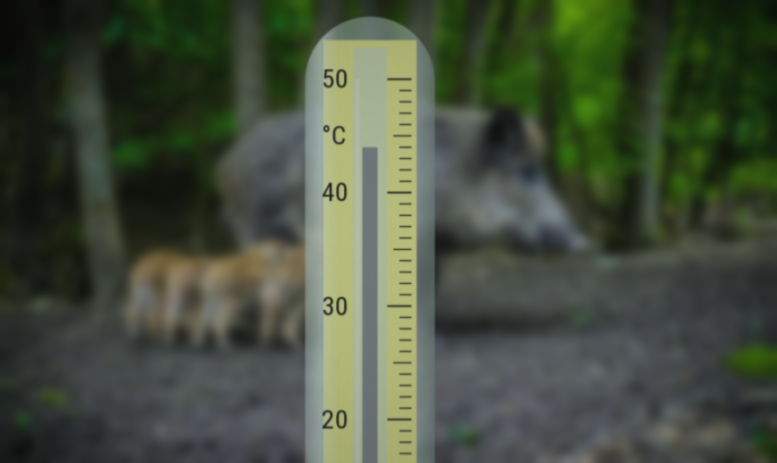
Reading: °C 44
